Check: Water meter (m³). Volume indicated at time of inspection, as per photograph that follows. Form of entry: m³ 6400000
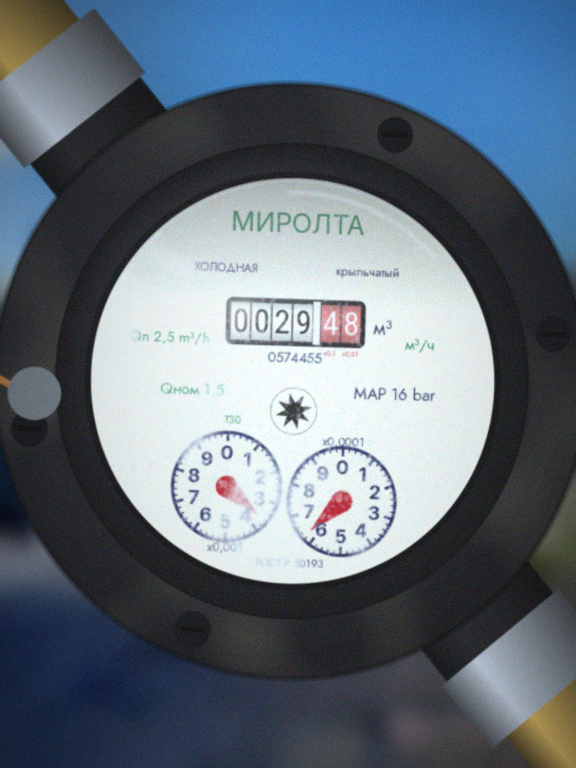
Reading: m³ 29.4836
